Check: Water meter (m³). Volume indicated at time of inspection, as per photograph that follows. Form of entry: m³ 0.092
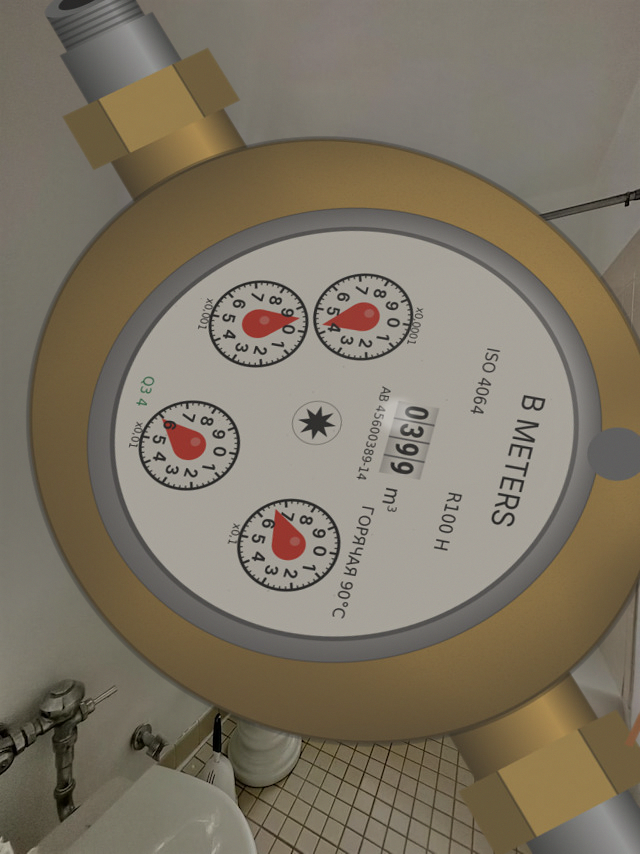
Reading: m³ 399.6594
